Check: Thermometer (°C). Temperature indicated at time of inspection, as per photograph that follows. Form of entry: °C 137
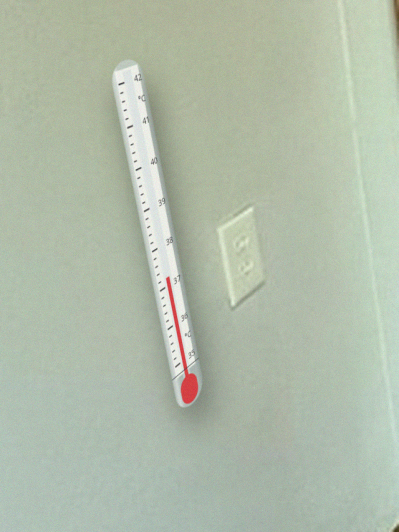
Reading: °C 37.2
